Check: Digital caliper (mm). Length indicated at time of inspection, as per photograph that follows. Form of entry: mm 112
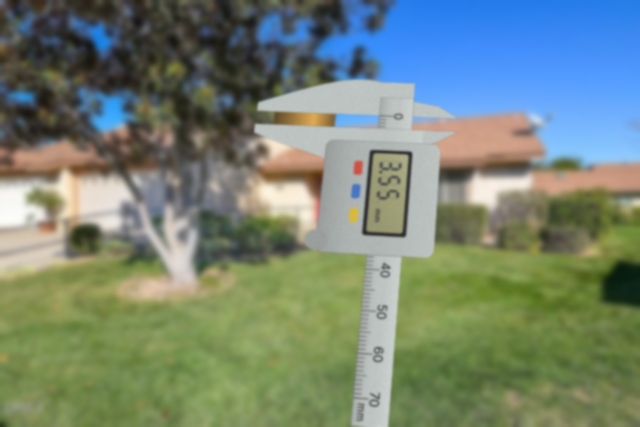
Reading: mm 3.55
